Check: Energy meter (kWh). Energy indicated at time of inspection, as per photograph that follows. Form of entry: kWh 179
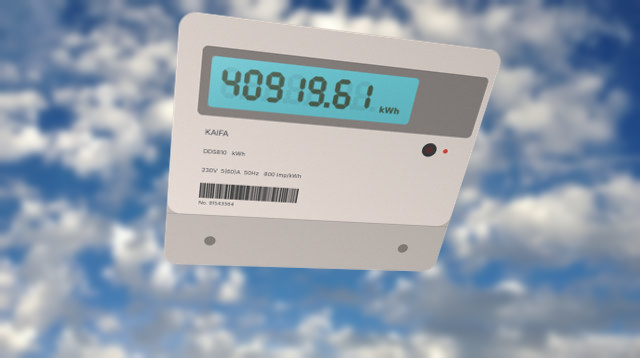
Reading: kWh 40919.61
